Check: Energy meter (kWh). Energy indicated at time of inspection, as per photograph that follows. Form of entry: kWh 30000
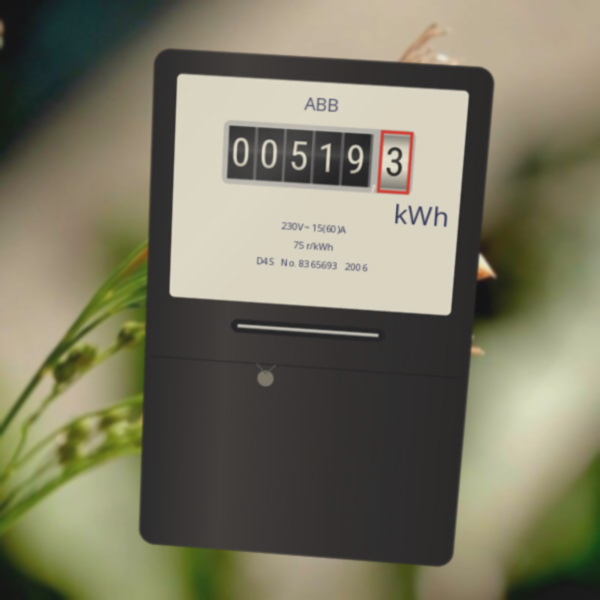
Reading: kWh 519.3
